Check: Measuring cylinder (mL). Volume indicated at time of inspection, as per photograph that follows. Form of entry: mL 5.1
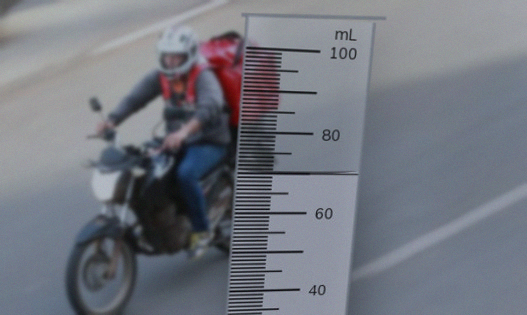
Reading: mL 70
